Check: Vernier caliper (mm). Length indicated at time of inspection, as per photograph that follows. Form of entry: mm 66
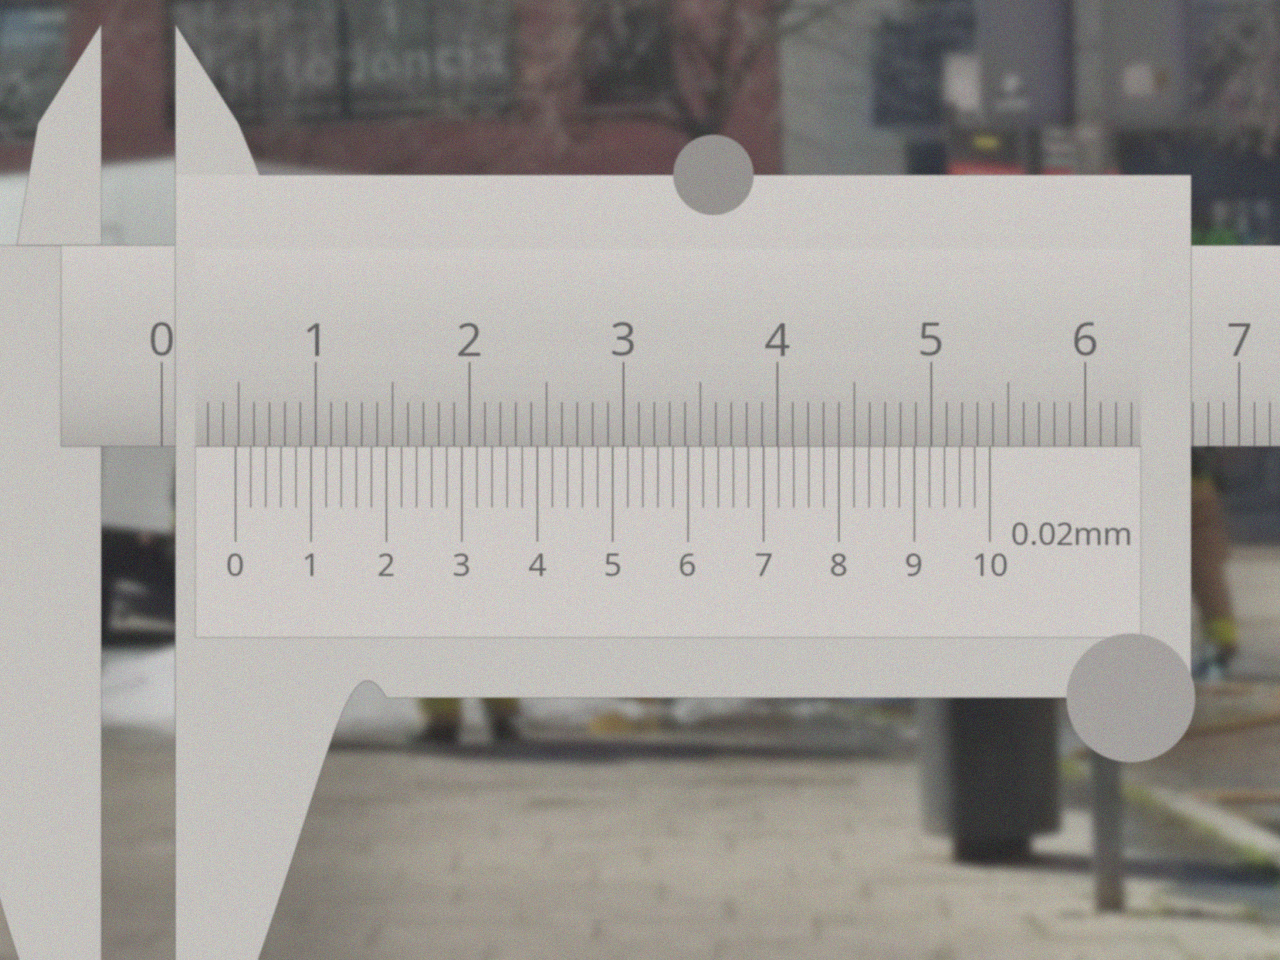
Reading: mm 4.8
